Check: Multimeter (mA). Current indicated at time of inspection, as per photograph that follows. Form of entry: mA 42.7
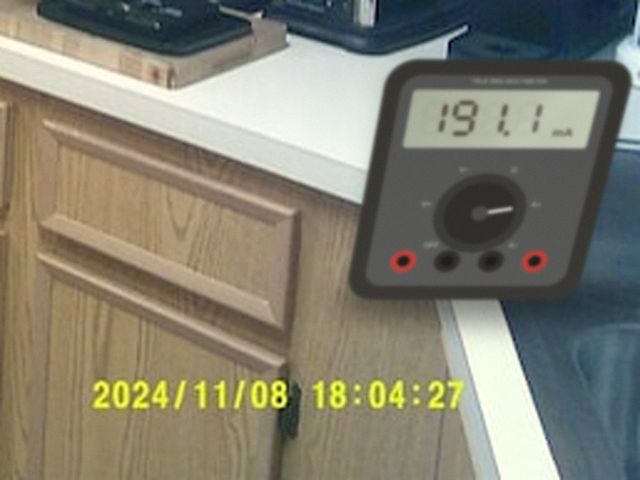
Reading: mA 191.1
